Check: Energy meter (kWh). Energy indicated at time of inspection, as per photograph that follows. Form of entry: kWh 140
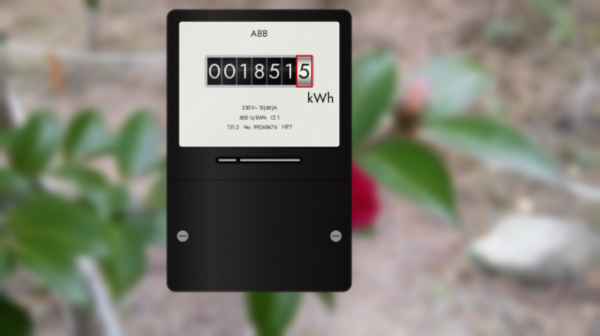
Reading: kWh 1851.5
